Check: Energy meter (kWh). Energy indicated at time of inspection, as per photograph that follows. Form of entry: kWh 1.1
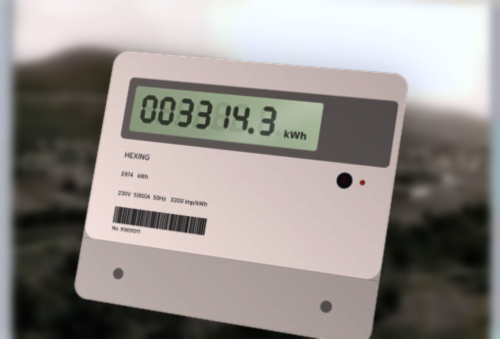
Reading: kWh 3314.3
